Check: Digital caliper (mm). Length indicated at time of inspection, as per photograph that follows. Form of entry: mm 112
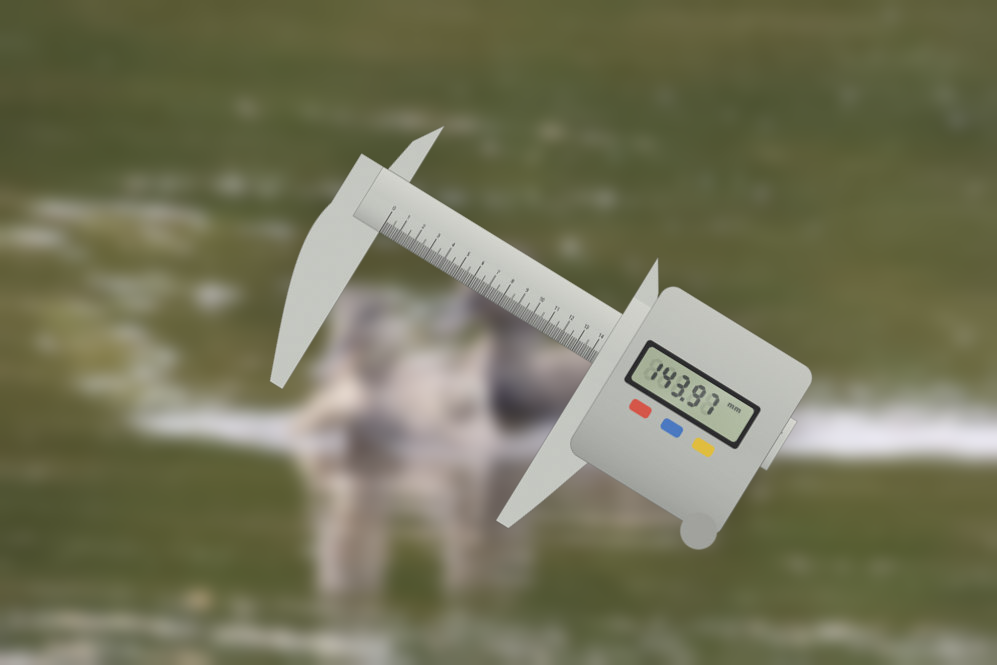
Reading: mm 143.97
